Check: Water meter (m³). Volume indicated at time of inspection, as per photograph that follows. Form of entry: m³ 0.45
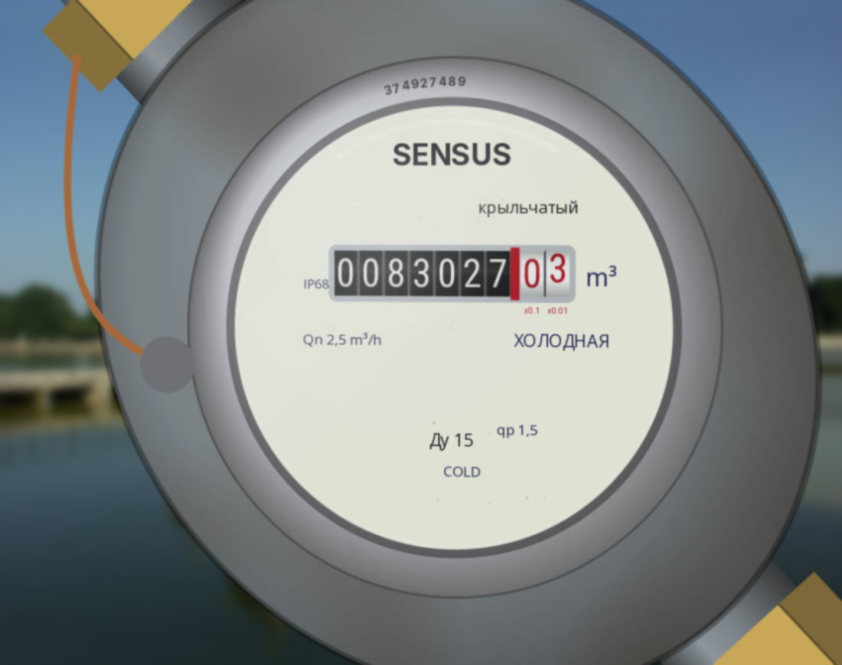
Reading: m³ 83027.03
